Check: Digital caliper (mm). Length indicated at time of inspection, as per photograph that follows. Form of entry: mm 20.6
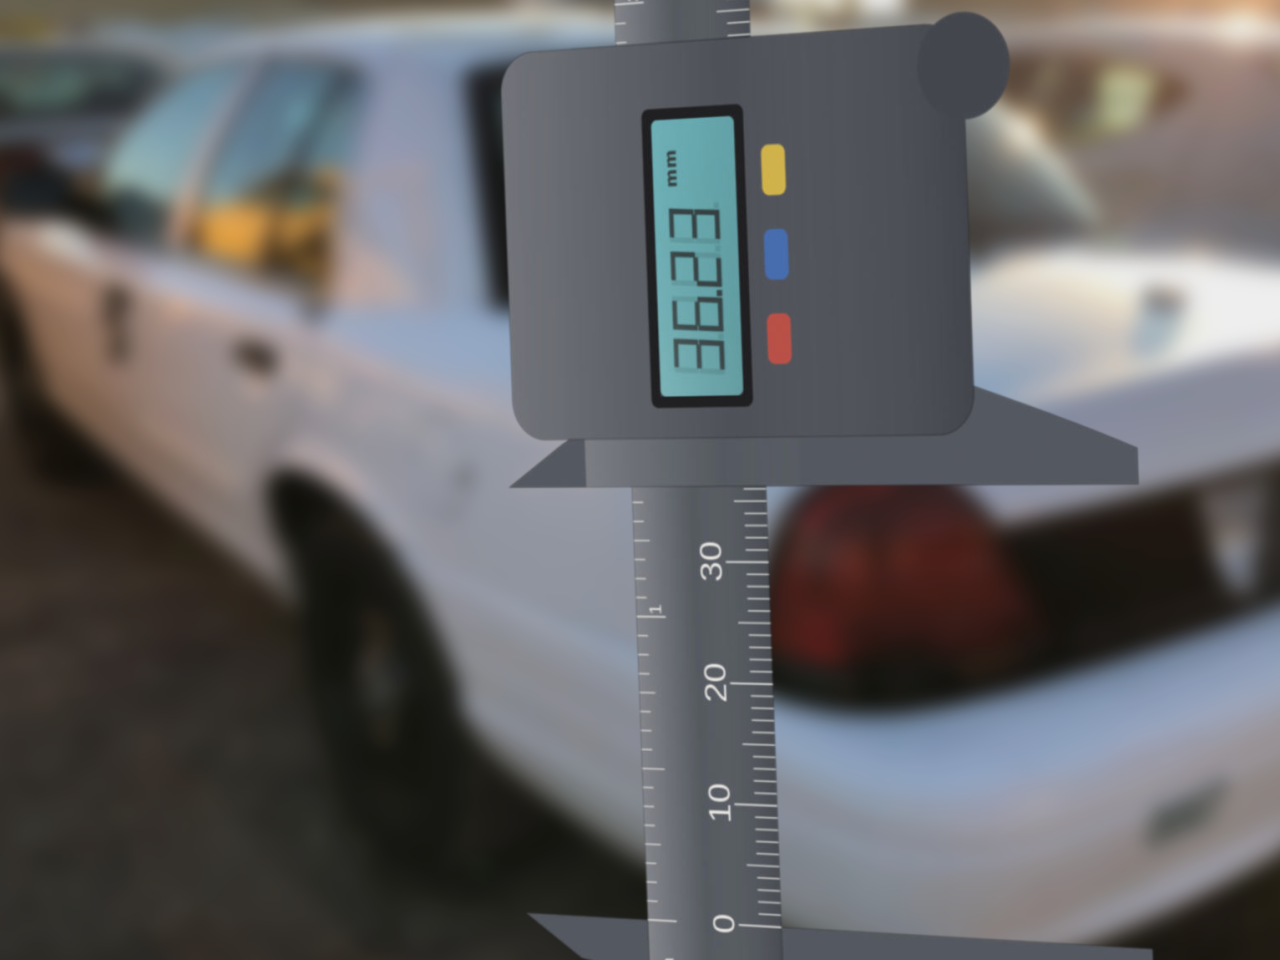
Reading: mm 36.23
